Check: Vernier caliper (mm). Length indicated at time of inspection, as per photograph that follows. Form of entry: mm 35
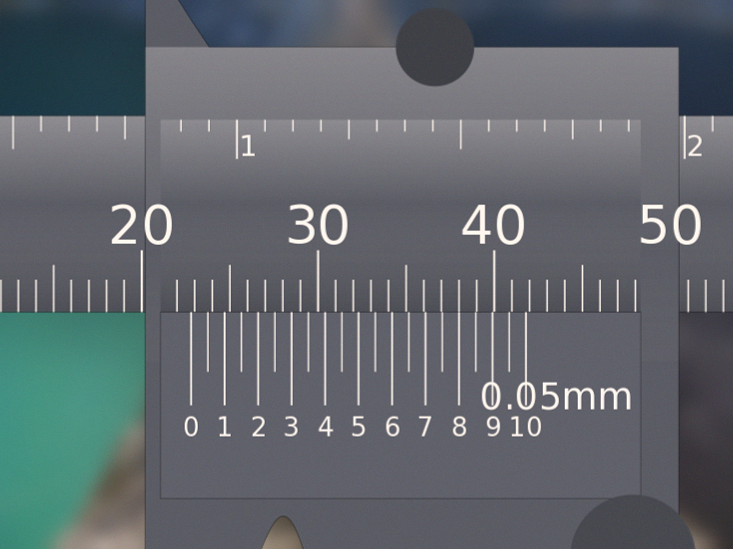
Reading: mm 22.8
